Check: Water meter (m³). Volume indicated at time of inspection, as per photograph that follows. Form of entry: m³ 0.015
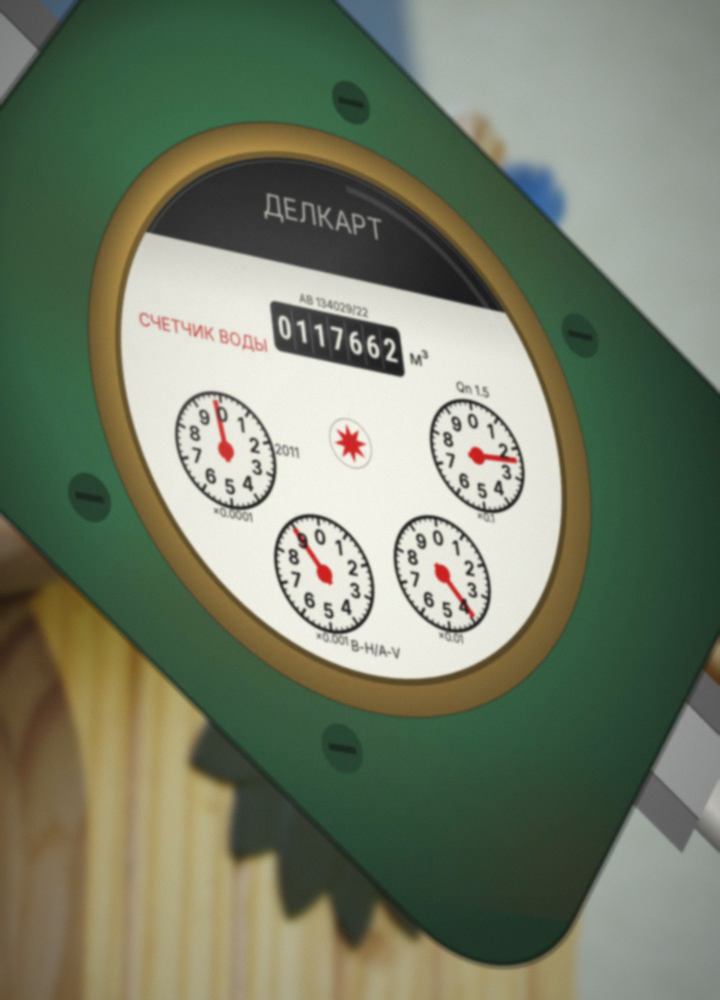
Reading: m³ 117662.2389
